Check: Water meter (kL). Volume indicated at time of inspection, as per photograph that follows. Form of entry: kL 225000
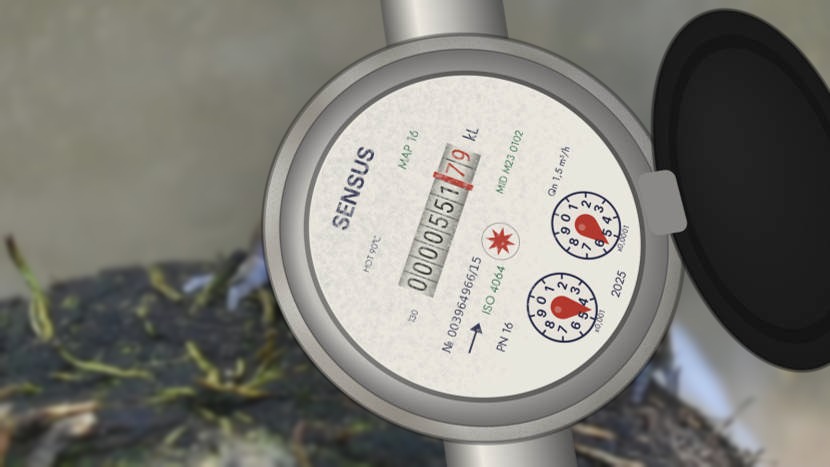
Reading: kL 551.7945
